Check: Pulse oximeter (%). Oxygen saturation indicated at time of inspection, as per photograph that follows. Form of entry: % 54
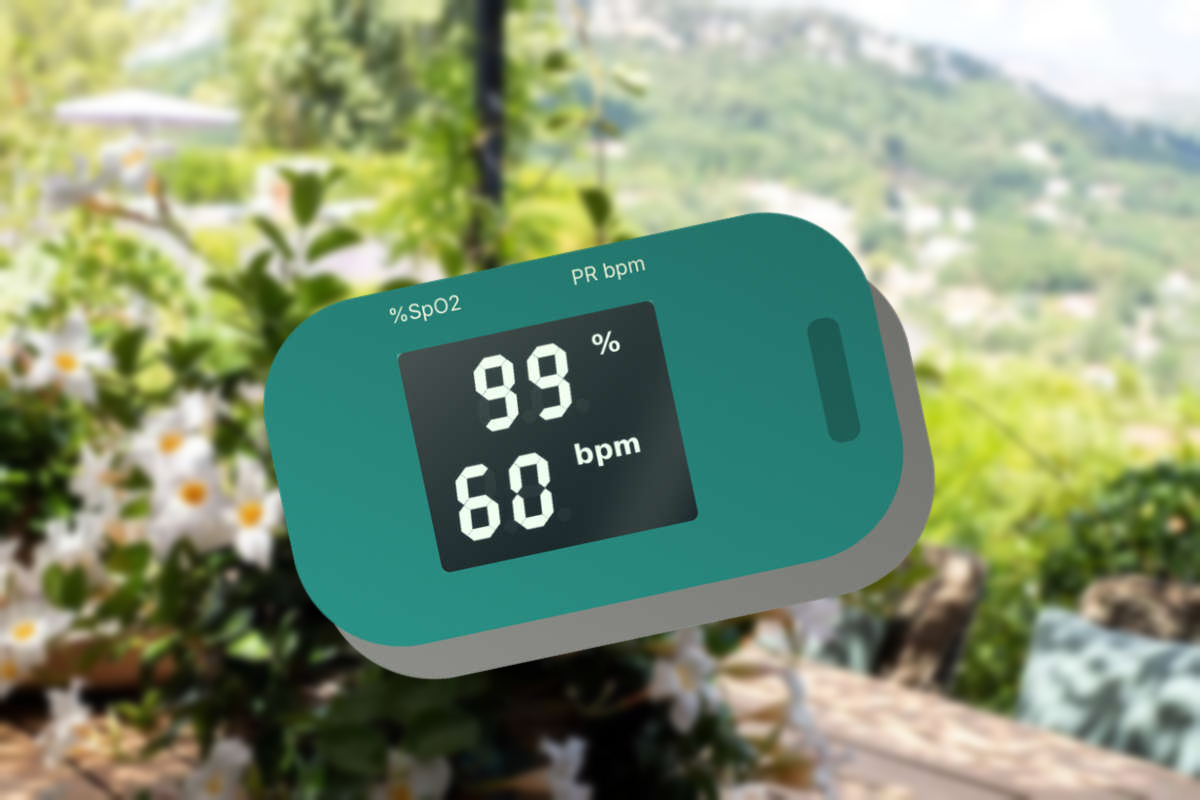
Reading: % 99
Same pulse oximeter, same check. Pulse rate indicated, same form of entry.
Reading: bpm 60
